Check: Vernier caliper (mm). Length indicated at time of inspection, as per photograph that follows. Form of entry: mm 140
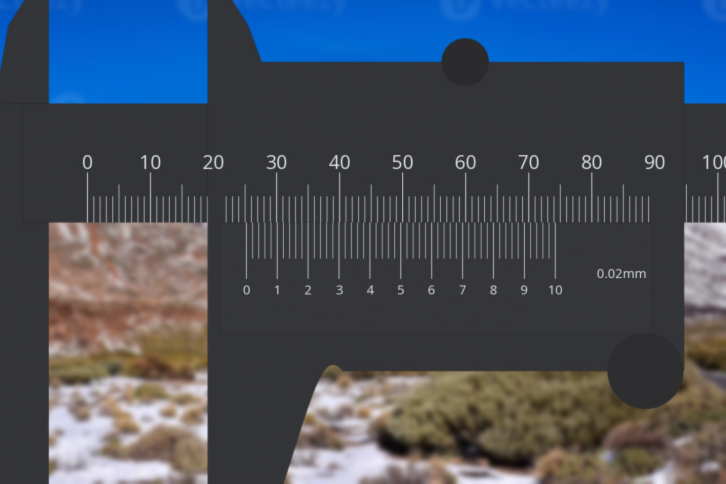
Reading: mm 25.2
